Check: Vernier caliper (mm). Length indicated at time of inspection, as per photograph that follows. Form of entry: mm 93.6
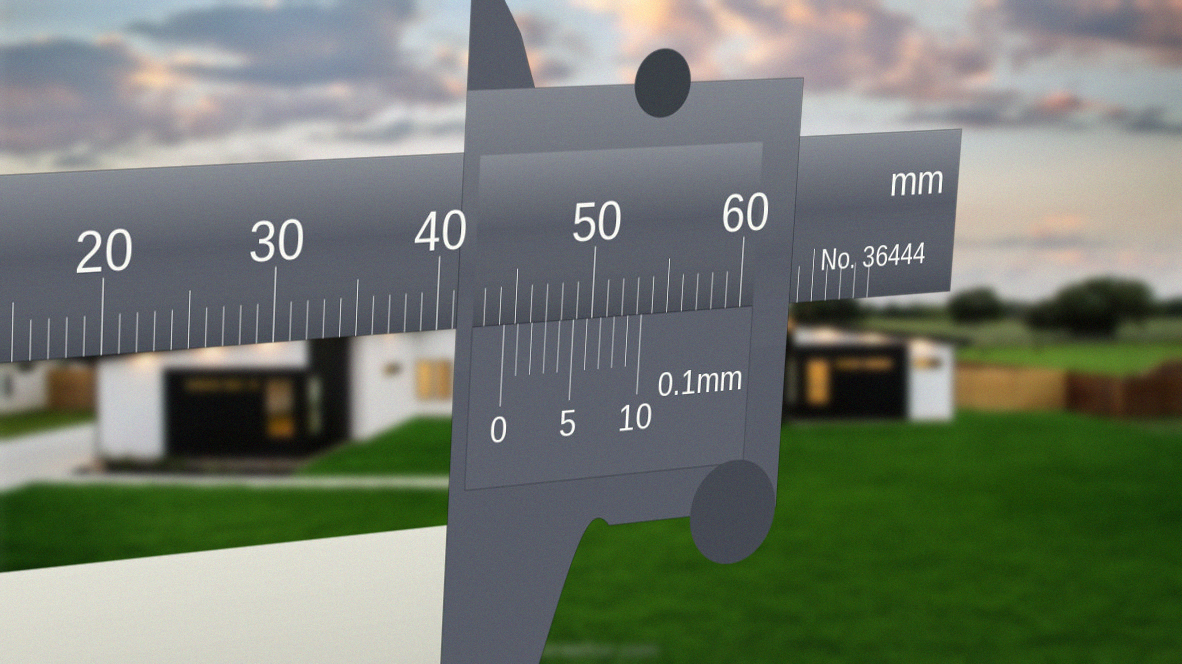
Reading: mm 44.3
